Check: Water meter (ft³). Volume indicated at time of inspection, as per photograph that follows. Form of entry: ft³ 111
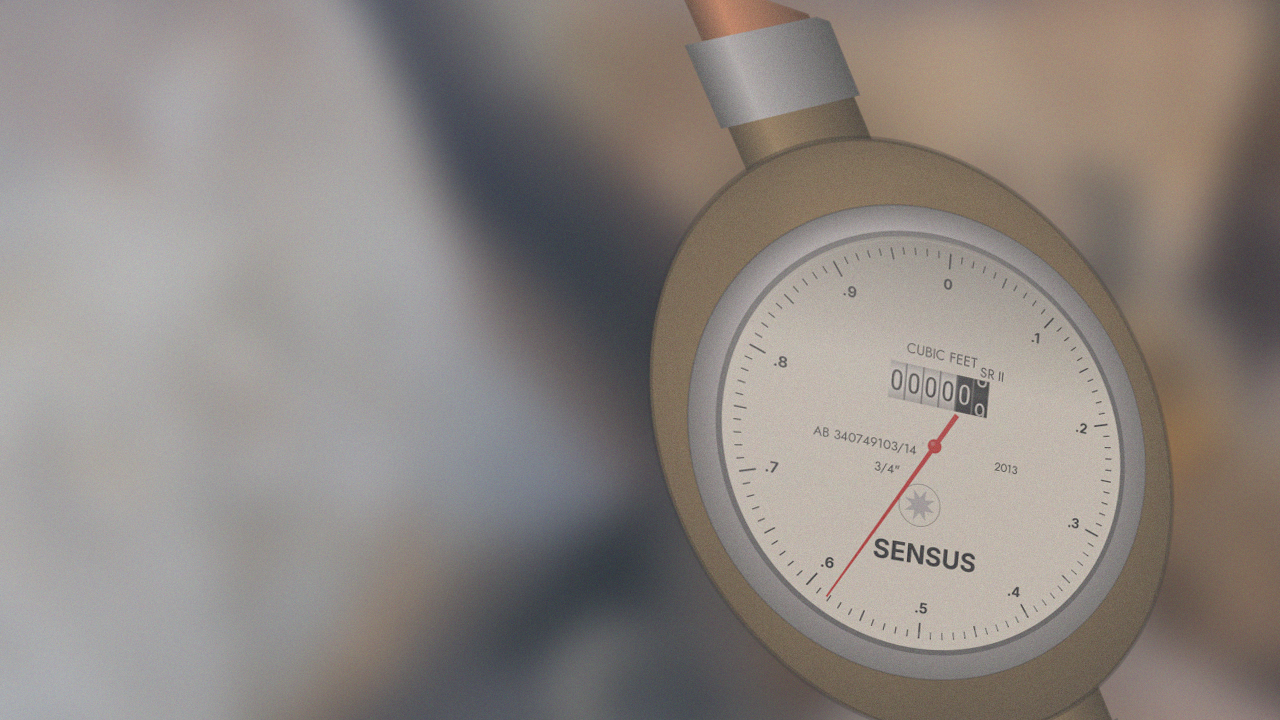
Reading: ft³ 8.58
